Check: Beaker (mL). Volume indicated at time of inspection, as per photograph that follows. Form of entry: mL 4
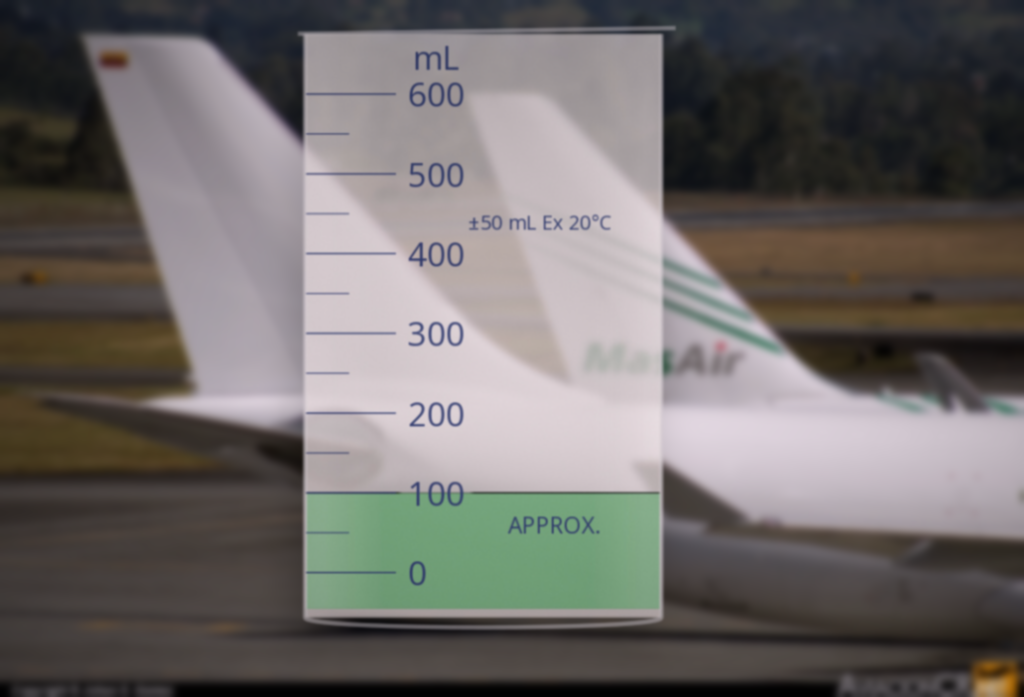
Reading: mL 100
